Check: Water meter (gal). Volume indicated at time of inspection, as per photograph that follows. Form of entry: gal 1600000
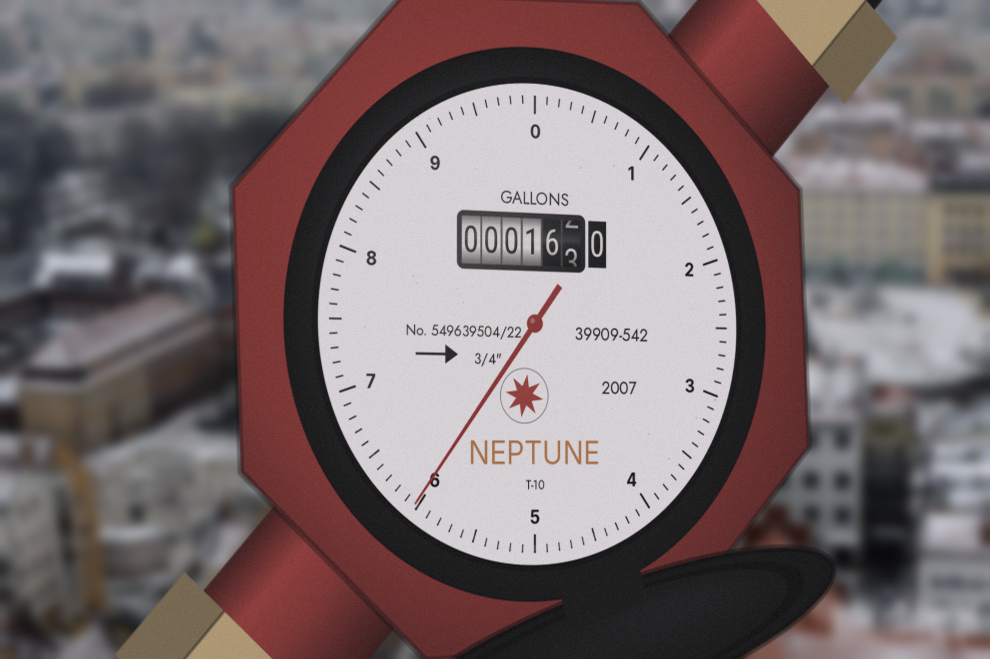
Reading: gal 1626.0
